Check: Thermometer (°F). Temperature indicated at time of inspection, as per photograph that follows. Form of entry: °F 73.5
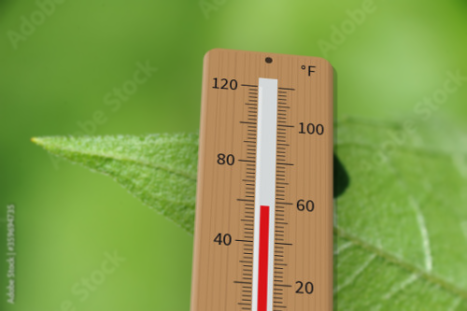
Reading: °F 58
